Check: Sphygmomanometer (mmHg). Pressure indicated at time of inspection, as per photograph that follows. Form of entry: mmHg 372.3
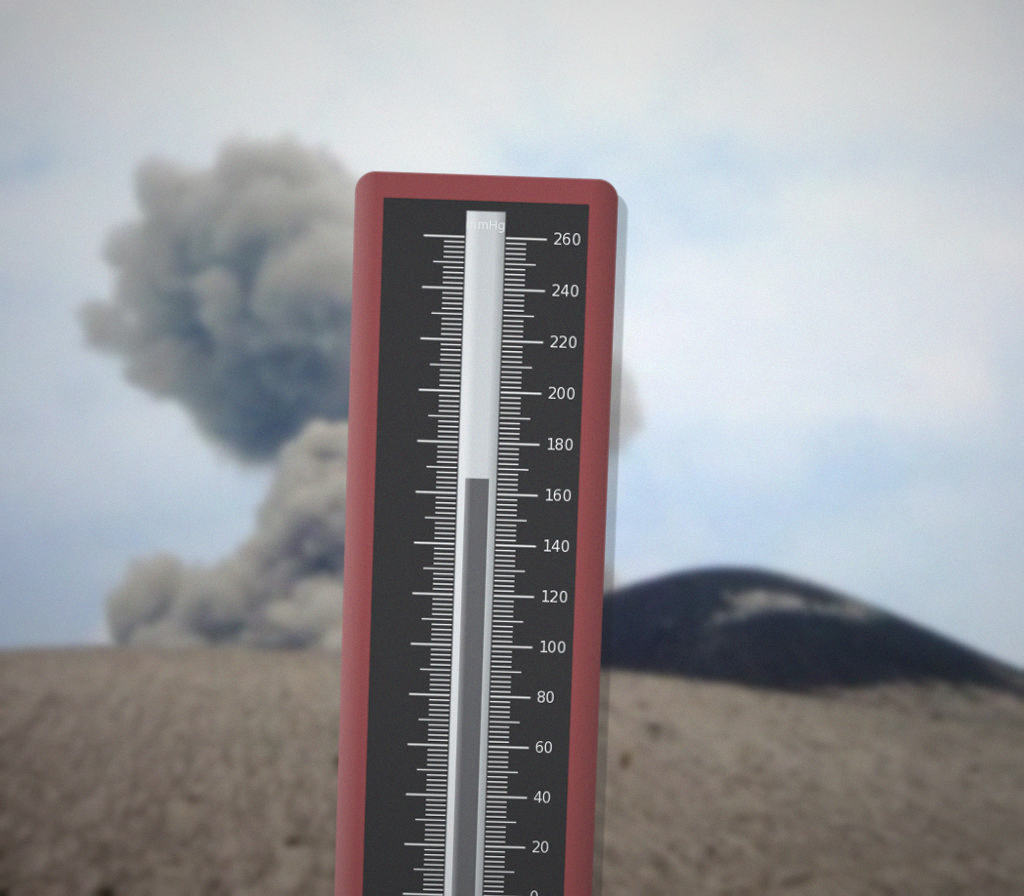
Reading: mmHg 166
